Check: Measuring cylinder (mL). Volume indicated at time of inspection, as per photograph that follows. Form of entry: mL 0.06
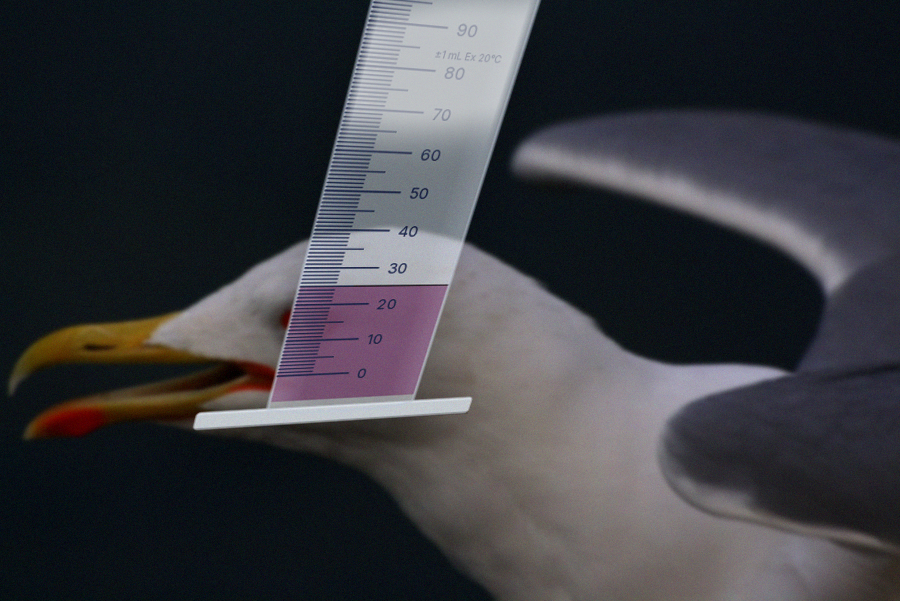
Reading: mL 25
